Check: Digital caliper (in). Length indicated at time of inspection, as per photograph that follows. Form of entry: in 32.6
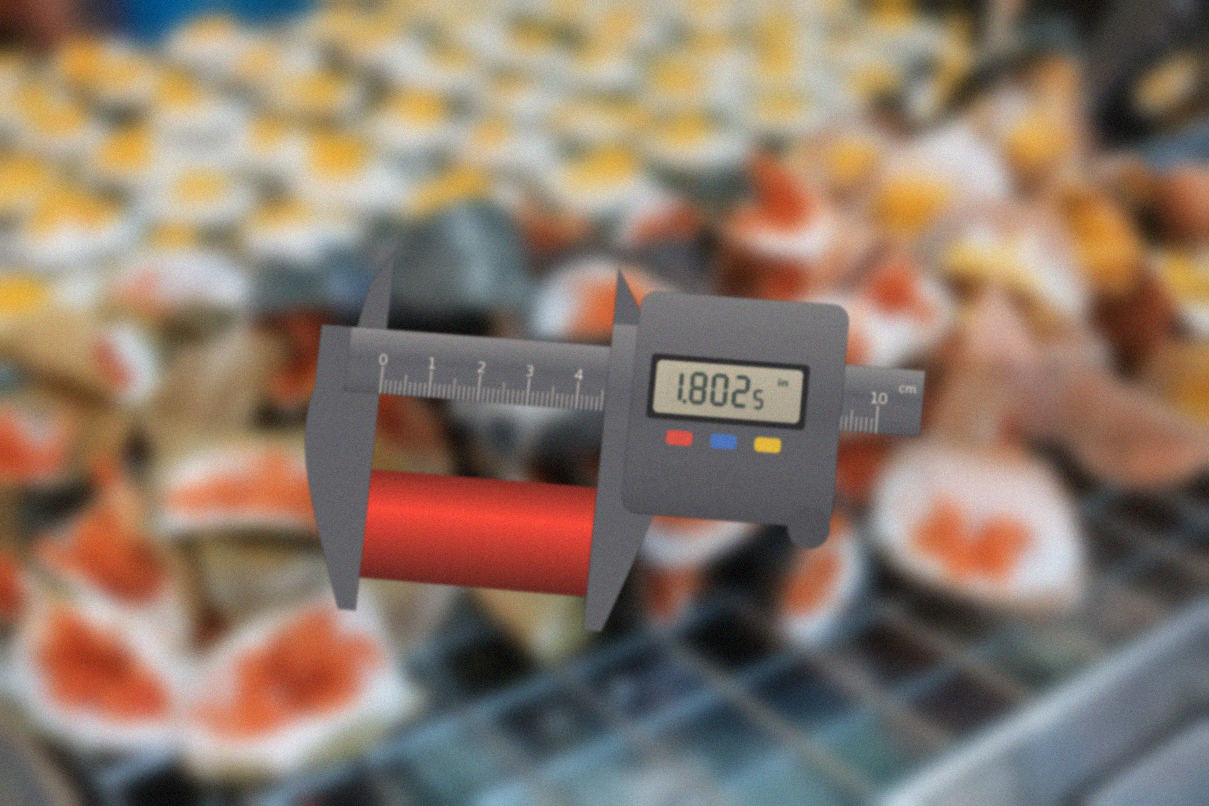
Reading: in 1.8025
